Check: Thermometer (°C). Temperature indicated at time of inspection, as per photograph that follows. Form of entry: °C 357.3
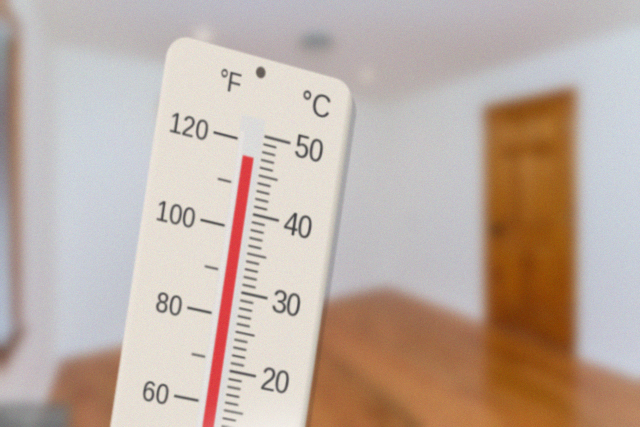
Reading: °C 47
